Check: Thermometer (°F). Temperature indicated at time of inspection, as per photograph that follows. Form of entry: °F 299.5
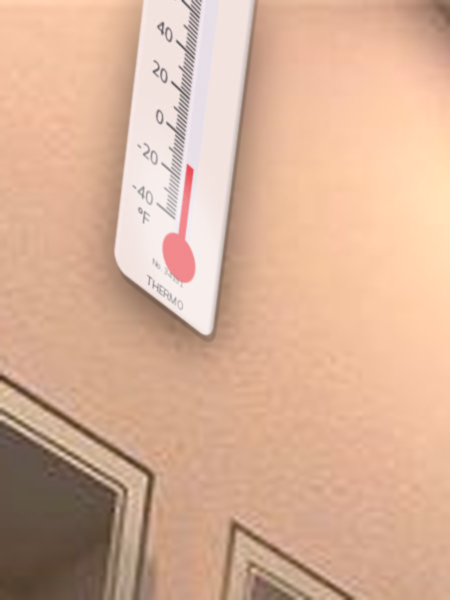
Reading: °F -10
